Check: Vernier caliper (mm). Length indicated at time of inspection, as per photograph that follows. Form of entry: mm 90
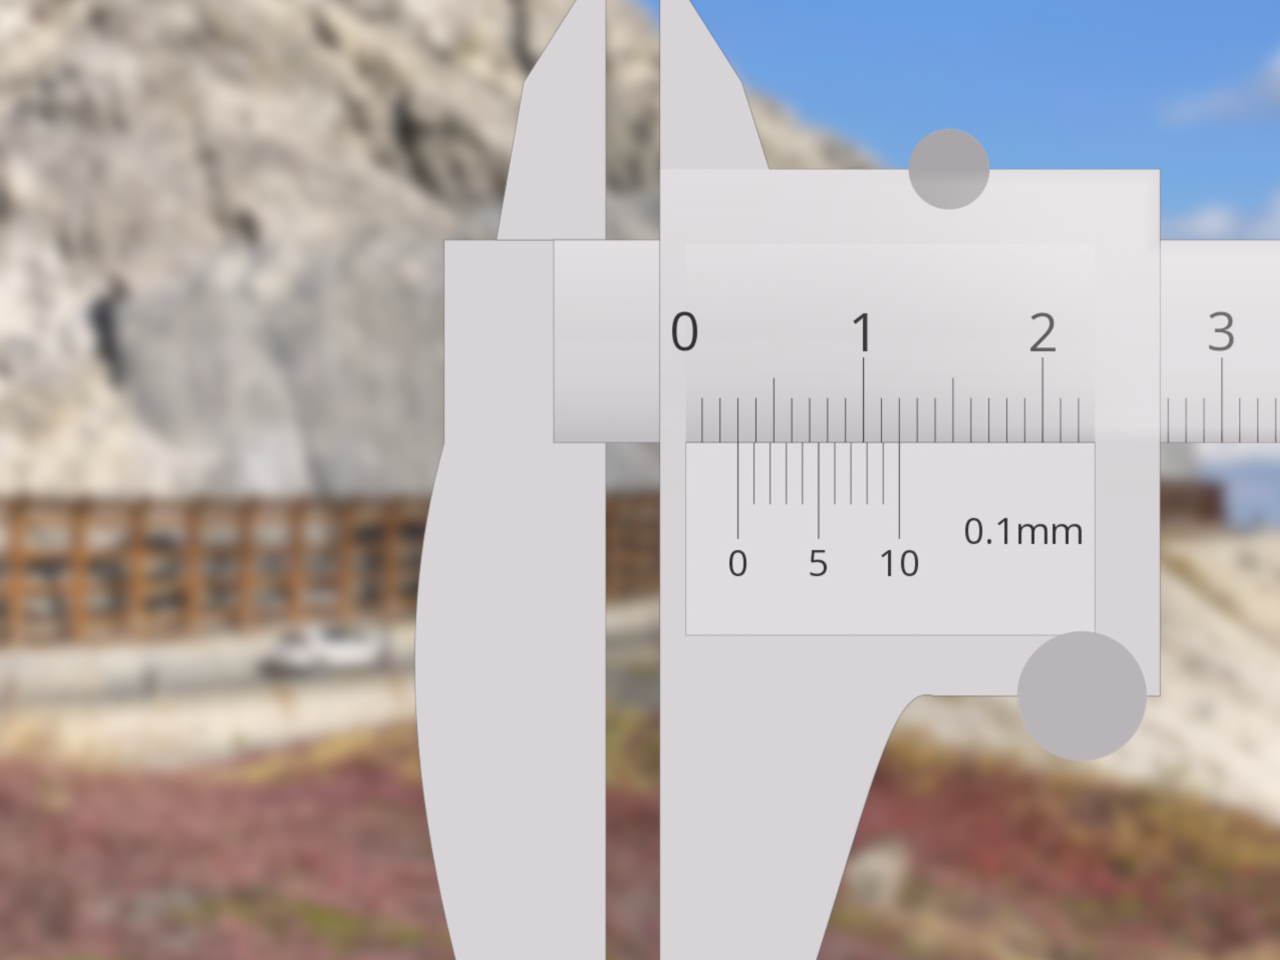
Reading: mm 3.0
